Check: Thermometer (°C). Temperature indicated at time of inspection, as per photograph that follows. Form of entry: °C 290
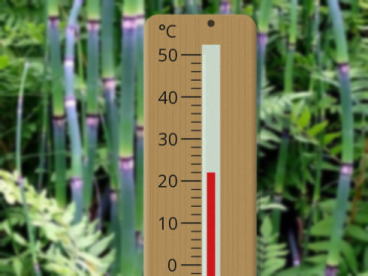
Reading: °C 22
